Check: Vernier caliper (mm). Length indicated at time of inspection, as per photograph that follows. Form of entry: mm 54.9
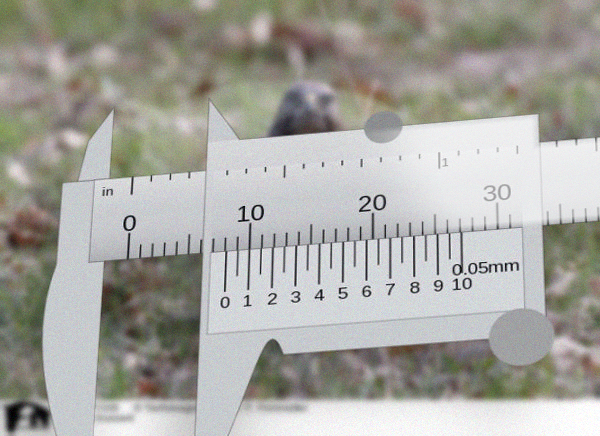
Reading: mm 8.1
